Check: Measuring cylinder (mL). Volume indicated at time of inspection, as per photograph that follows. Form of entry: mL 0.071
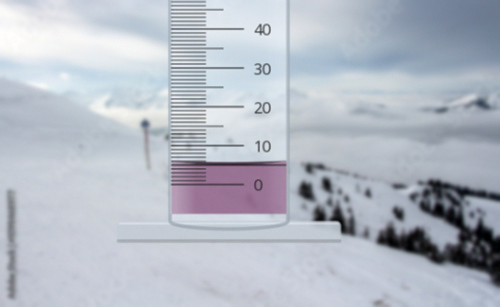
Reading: mL 5
